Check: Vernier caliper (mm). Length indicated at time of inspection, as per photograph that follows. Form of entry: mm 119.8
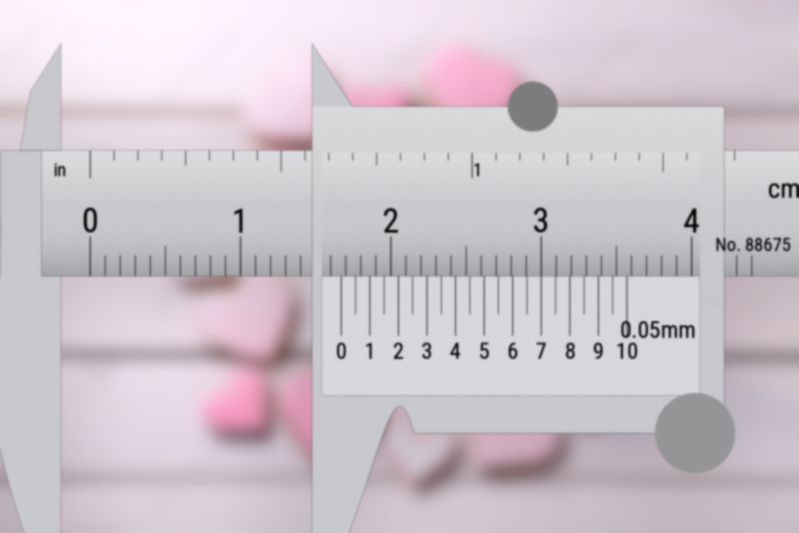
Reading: mm 16.7
